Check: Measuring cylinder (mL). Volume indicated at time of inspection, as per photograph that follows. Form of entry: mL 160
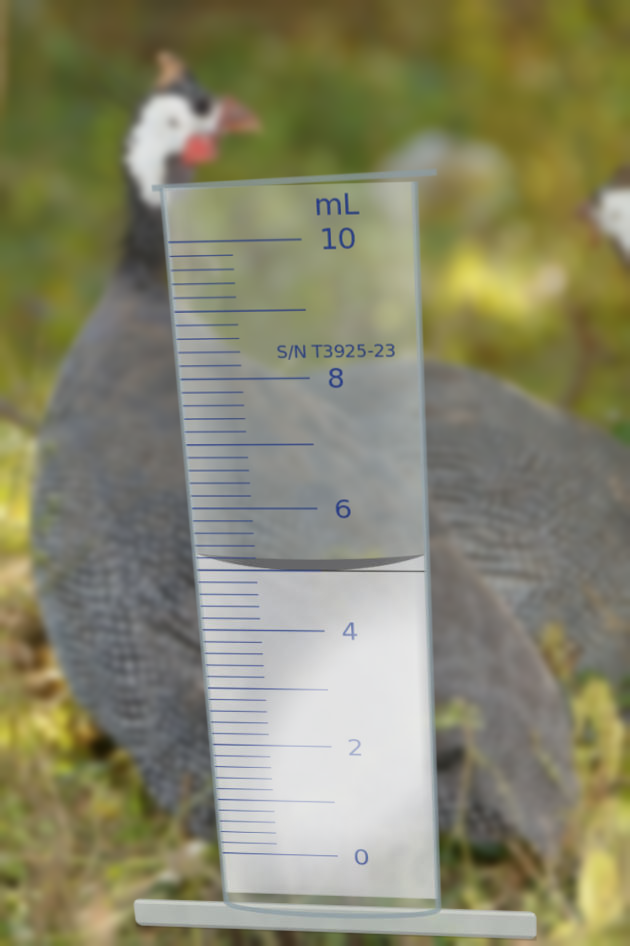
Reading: mL 5
